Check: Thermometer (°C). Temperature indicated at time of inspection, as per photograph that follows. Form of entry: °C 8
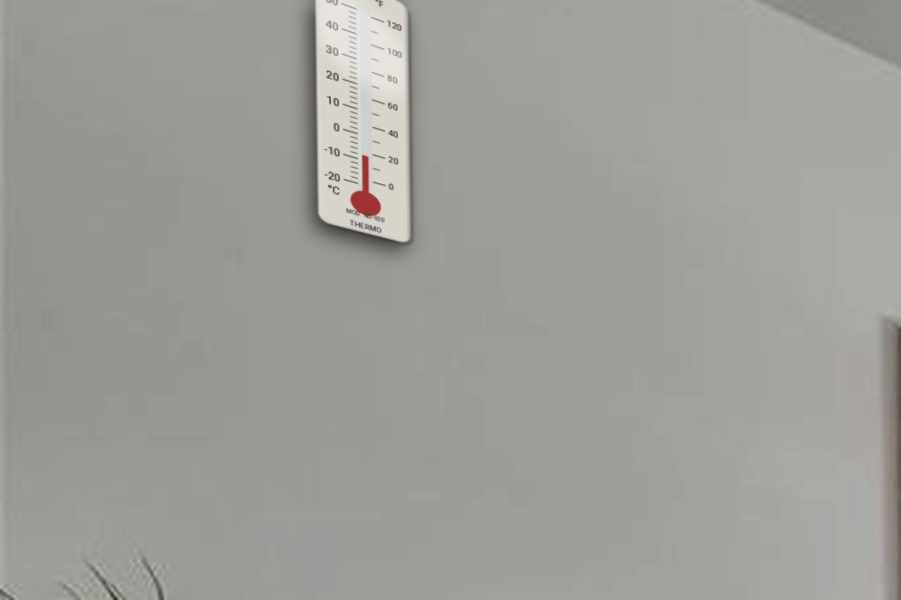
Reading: °C -8
